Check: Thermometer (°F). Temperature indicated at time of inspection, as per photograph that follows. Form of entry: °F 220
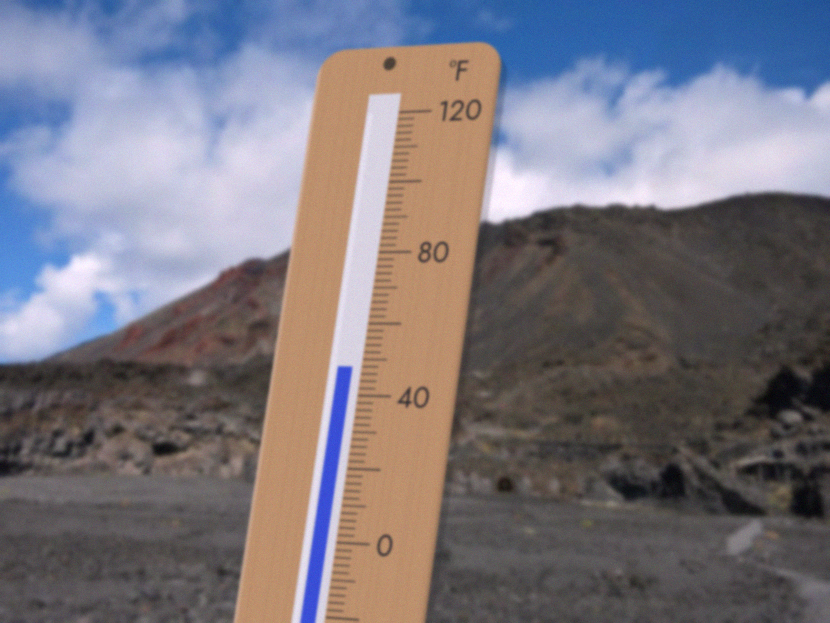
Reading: °F 48
